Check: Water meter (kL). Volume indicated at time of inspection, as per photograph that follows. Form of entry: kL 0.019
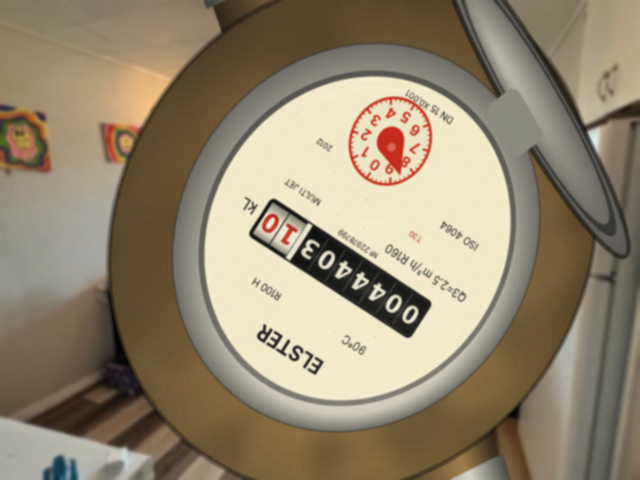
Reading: kL 44403.108
